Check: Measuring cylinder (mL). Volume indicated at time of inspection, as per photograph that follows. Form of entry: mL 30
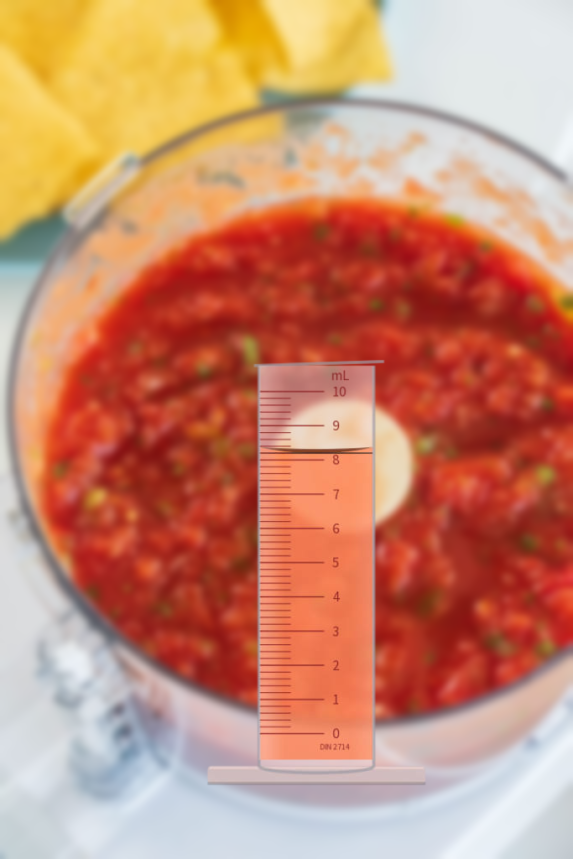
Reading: mL 8.2
